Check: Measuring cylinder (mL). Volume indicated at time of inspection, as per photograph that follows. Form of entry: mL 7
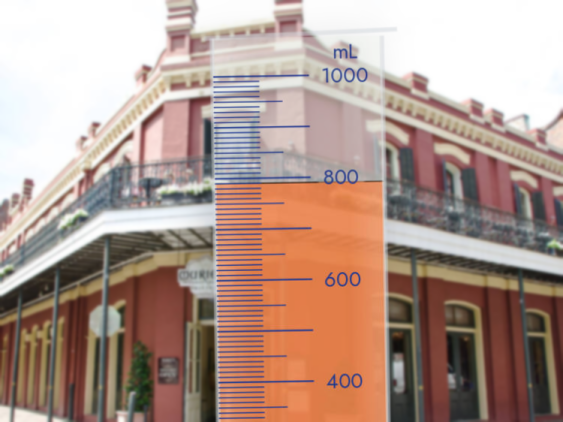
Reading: mL 790
